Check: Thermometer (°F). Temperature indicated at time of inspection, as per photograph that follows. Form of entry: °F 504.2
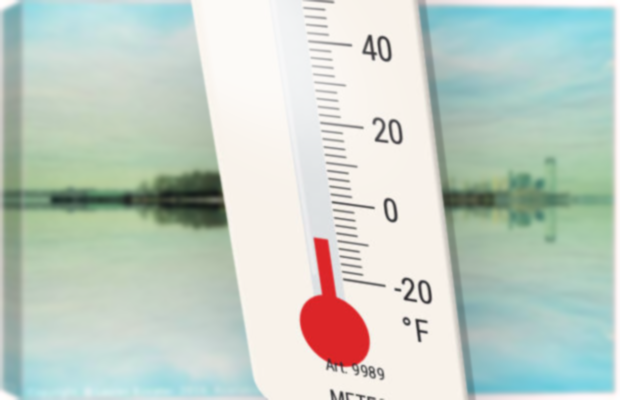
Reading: °F -10
